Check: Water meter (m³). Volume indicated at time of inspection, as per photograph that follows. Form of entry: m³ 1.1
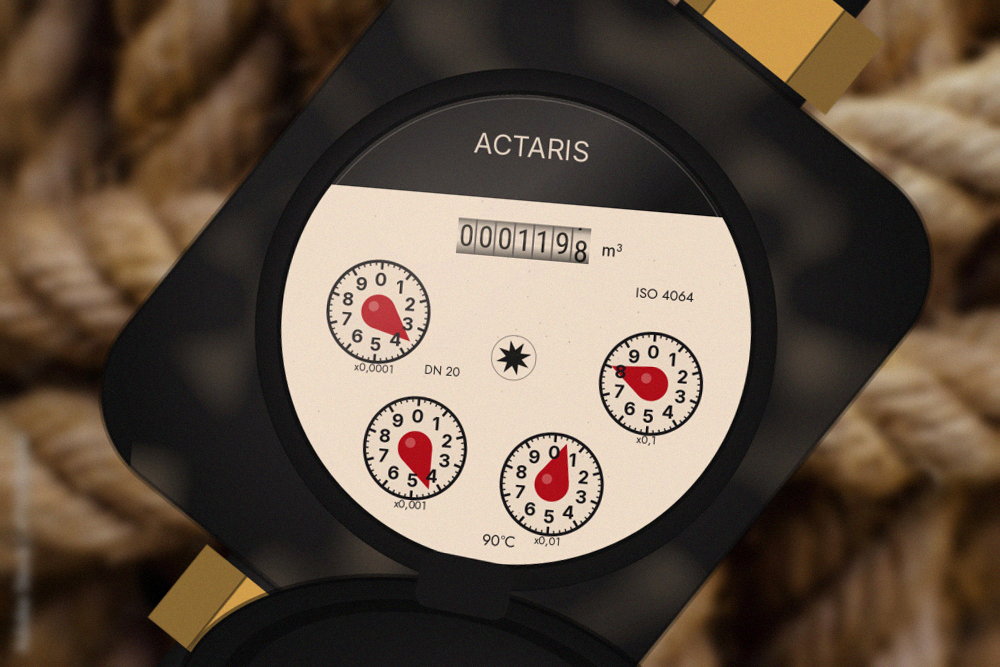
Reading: m³ 1197.8043
